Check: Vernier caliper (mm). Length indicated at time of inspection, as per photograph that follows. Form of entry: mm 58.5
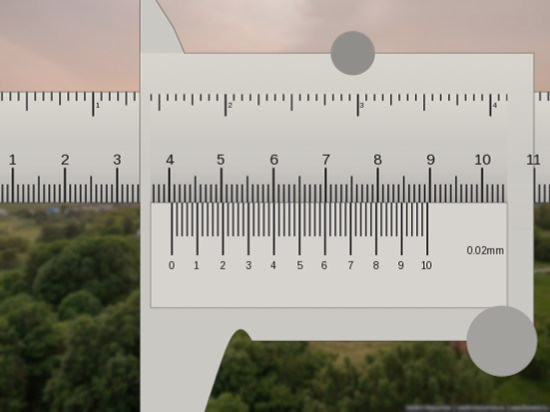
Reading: mm 40.5
